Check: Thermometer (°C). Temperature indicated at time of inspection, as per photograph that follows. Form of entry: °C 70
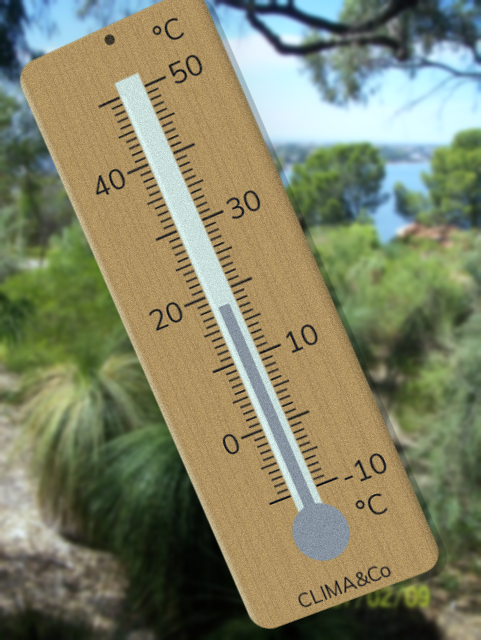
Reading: °C 18
